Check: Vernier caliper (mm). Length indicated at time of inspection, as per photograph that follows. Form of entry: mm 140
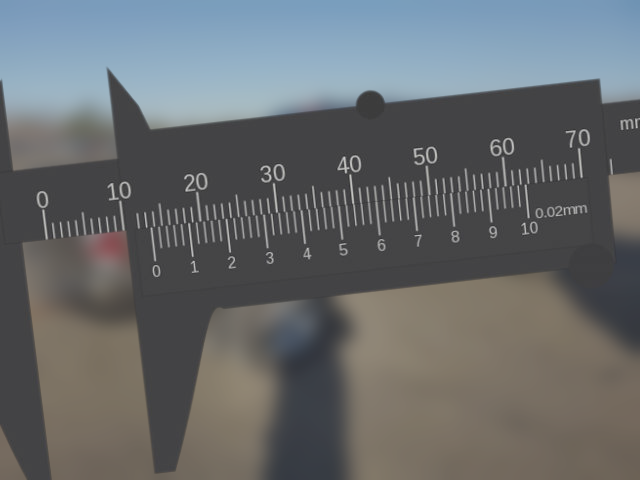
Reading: mm 13.6
